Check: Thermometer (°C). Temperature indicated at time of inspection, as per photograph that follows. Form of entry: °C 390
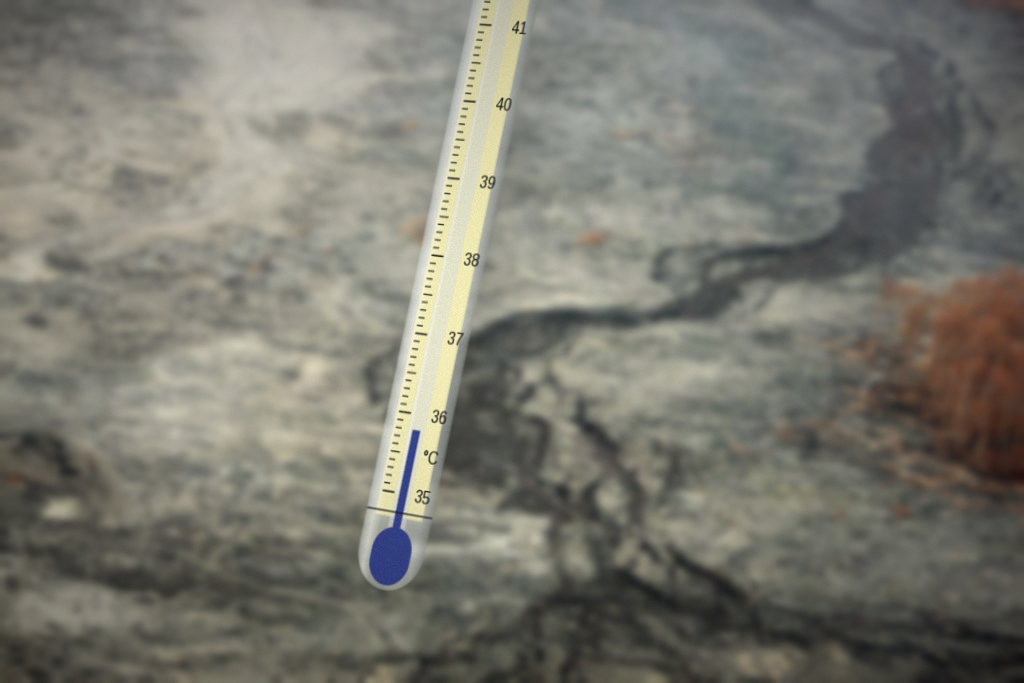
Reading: °C 35.8
